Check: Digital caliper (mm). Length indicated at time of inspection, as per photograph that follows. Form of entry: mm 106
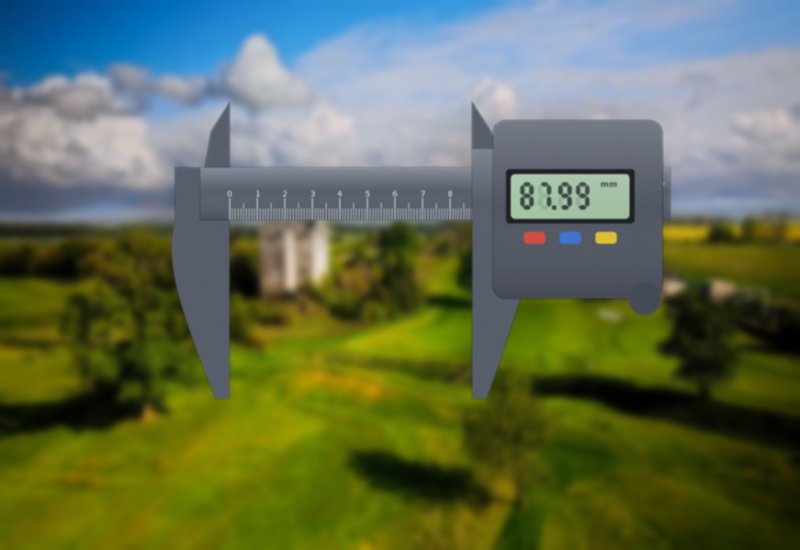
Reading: mm 87.99
